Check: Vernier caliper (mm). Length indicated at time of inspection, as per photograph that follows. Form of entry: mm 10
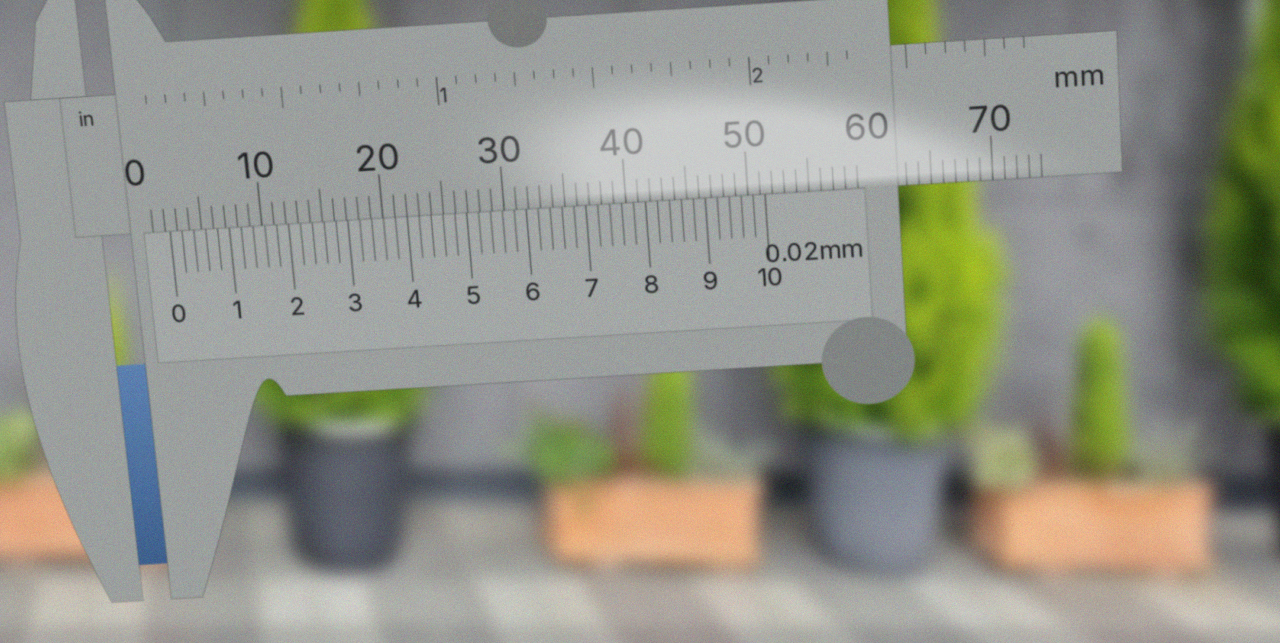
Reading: mm 2.4
